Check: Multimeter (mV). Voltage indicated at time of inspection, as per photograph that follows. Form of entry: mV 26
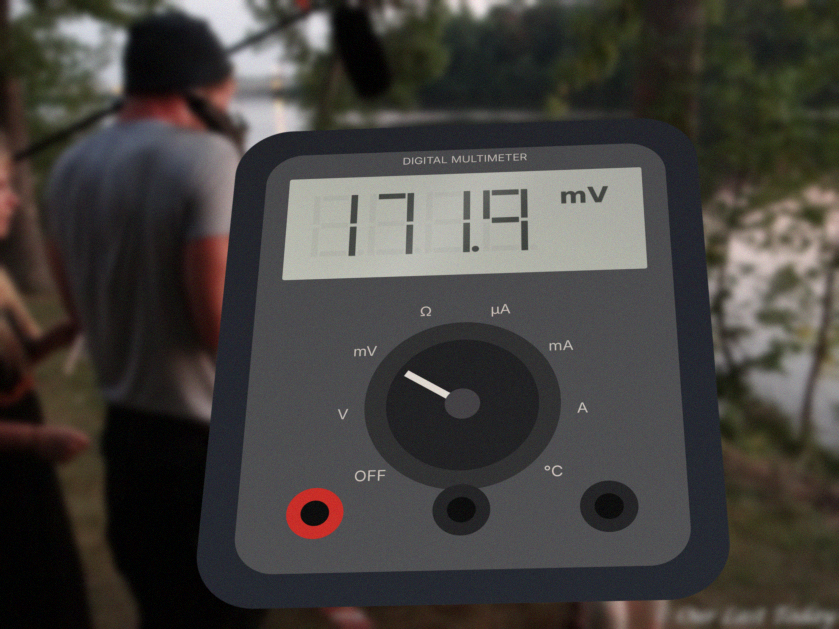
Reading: mV 171.9
